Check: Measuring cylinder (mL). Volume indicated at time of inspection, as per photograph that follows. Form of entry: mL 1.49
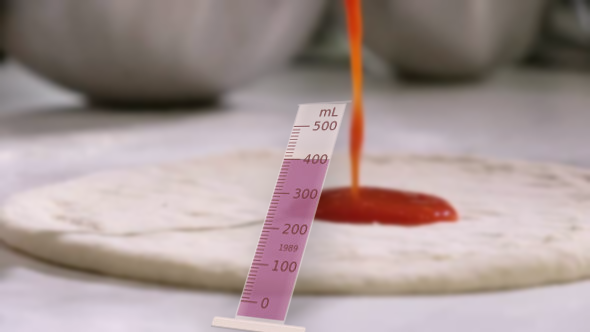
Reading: mL 400
